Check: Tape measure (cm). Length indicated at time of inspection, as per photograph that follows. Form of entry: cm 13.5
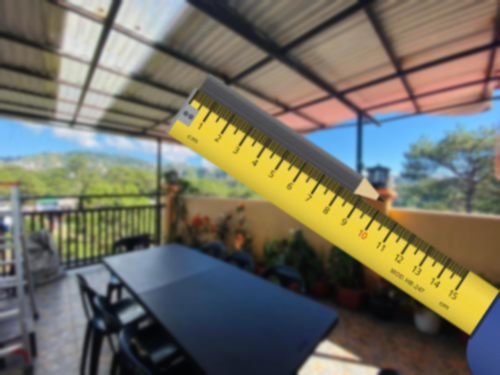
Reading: cm 10
